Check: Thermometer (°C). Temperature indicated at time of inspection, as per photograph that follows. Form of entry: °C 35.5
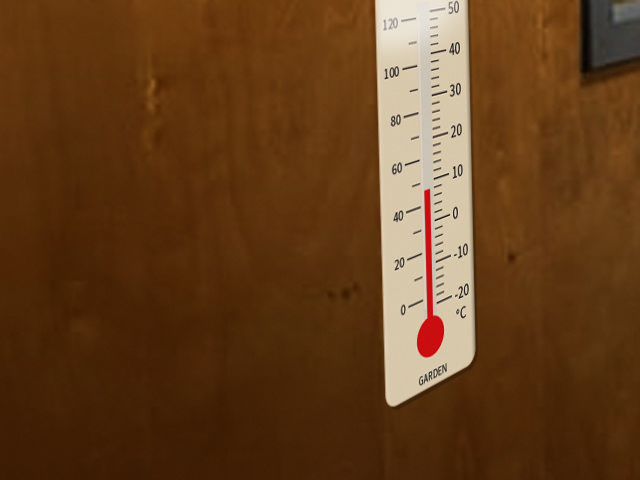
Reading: °C 8
